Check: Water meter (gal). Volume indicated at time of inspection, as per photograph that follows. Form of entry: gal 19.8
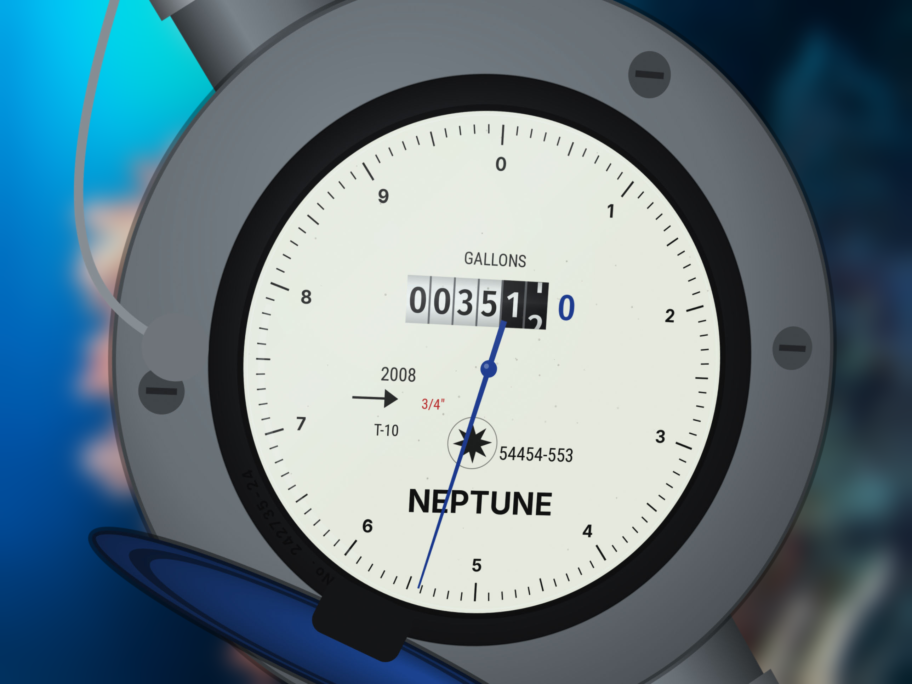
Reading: gal 35115.4
